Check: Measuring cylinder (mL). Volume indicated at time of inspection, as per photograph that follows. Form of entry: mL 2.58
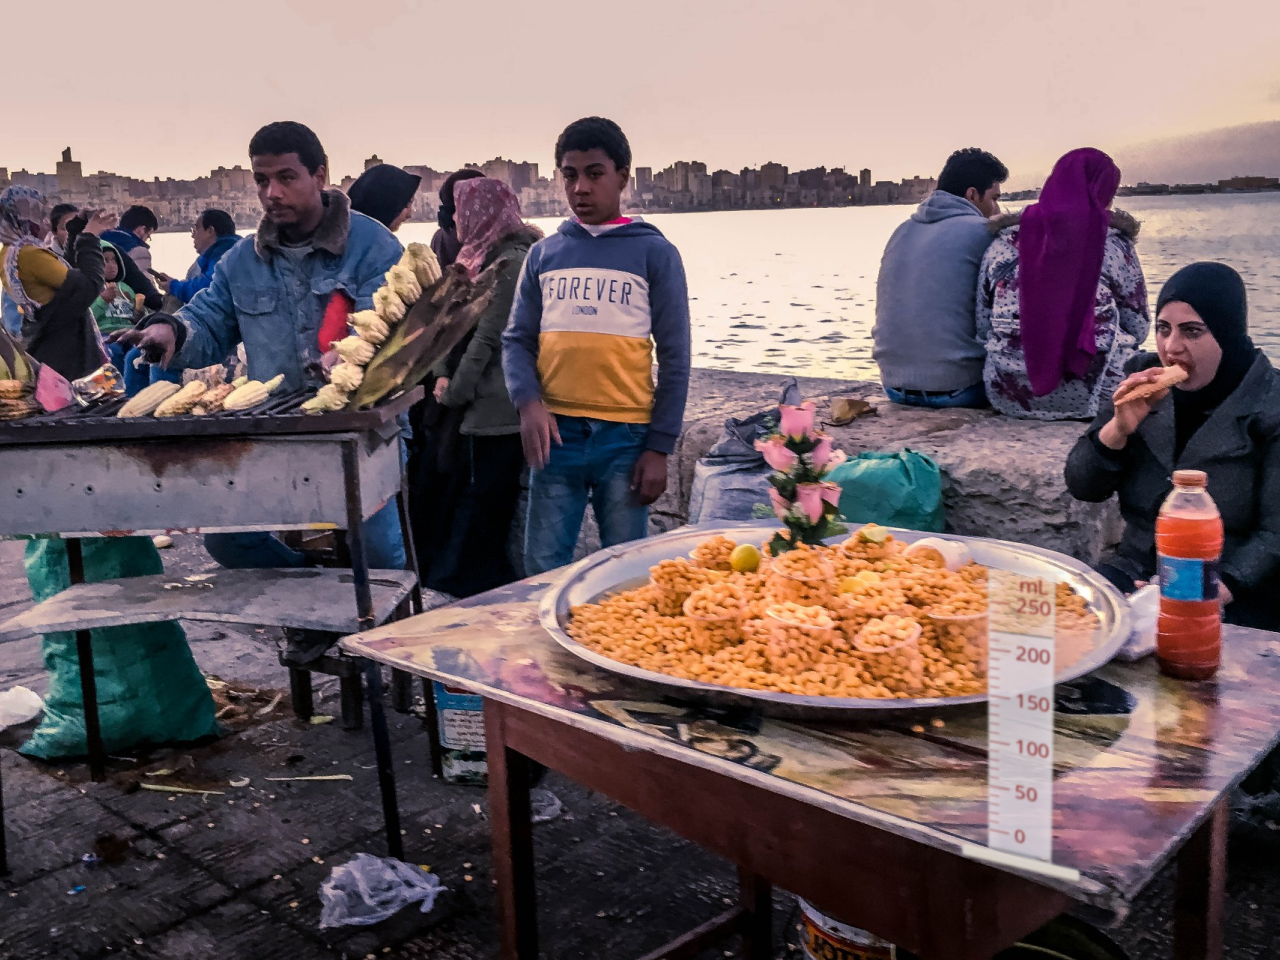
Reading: mL 220
